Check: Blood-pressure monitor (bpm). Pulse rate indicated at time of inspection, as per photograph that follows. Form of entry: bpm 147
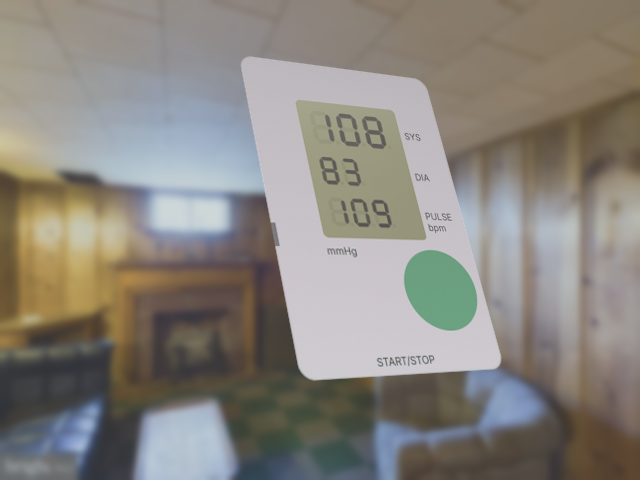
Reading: bpm 109
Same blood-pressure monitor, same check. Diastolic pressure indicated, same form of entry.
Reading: mmHg 83
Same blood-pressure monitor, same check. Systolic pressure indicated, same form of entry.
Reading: mmHg 108
